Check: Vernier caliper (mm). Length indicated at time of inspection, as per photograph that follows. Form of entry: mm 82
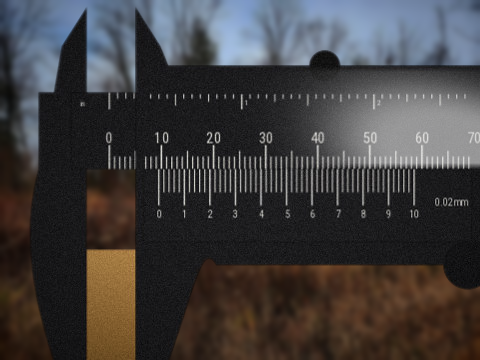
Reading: mm 9.5
